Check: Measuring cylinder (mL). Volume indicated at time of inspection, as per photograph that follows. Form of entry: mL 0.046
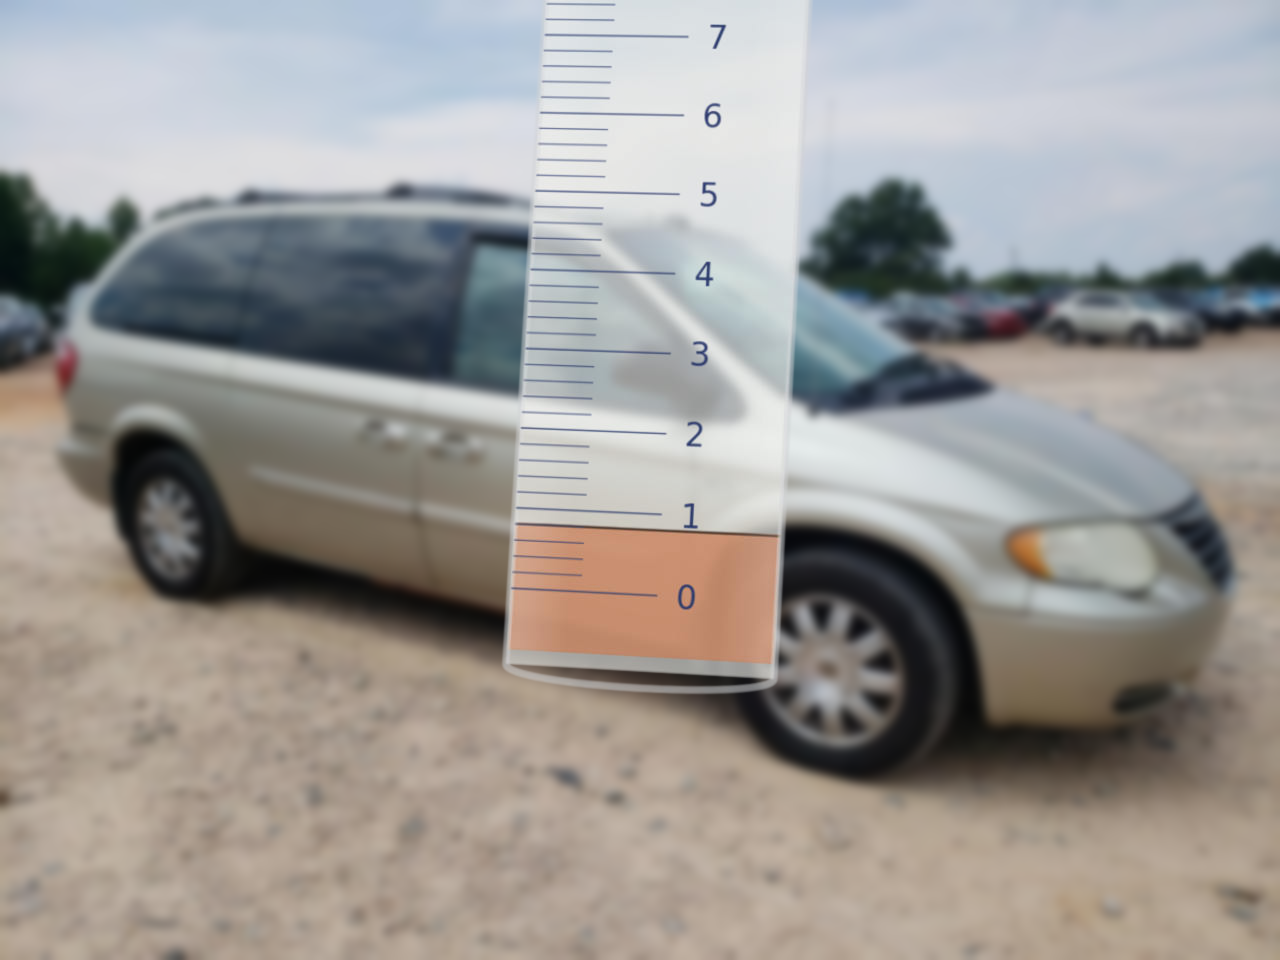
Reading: mL 0.8
